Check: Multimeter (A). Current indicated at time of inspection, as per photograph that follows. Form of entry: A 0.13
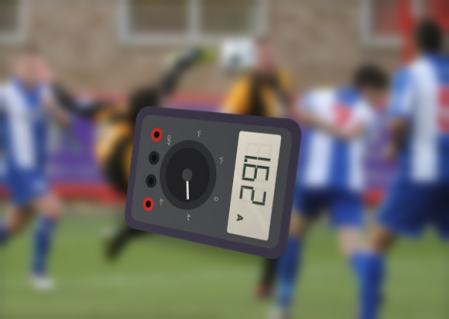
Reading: A 1.62
